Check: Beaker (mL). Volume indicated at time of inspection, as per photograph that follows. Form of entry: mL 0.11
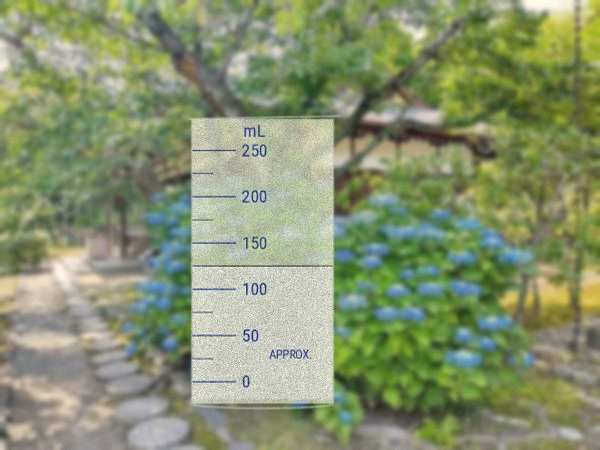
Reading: mL 125
